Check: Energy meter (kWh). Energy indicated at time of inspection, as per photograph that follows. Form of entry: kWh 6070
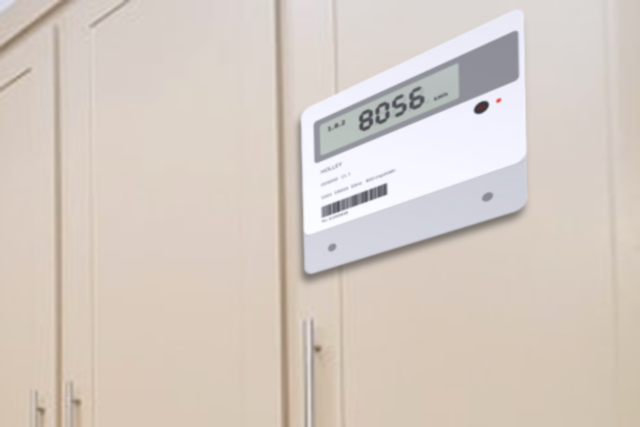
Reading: kWh 8056
